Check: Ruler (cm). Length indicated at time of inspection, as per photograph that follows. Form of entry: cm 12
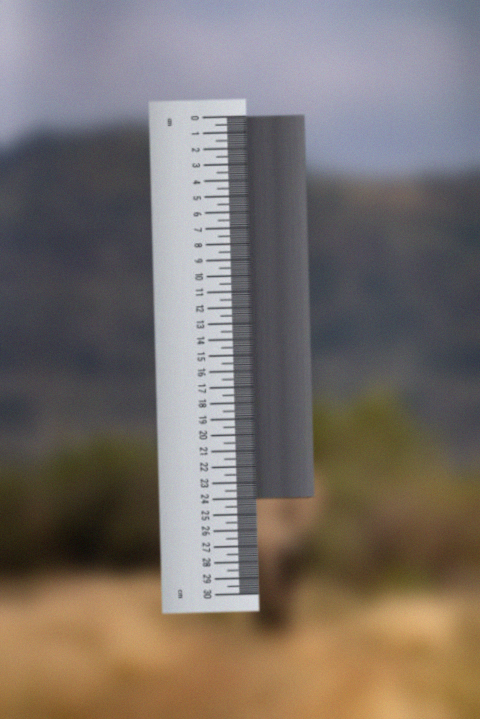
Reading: cm 24
